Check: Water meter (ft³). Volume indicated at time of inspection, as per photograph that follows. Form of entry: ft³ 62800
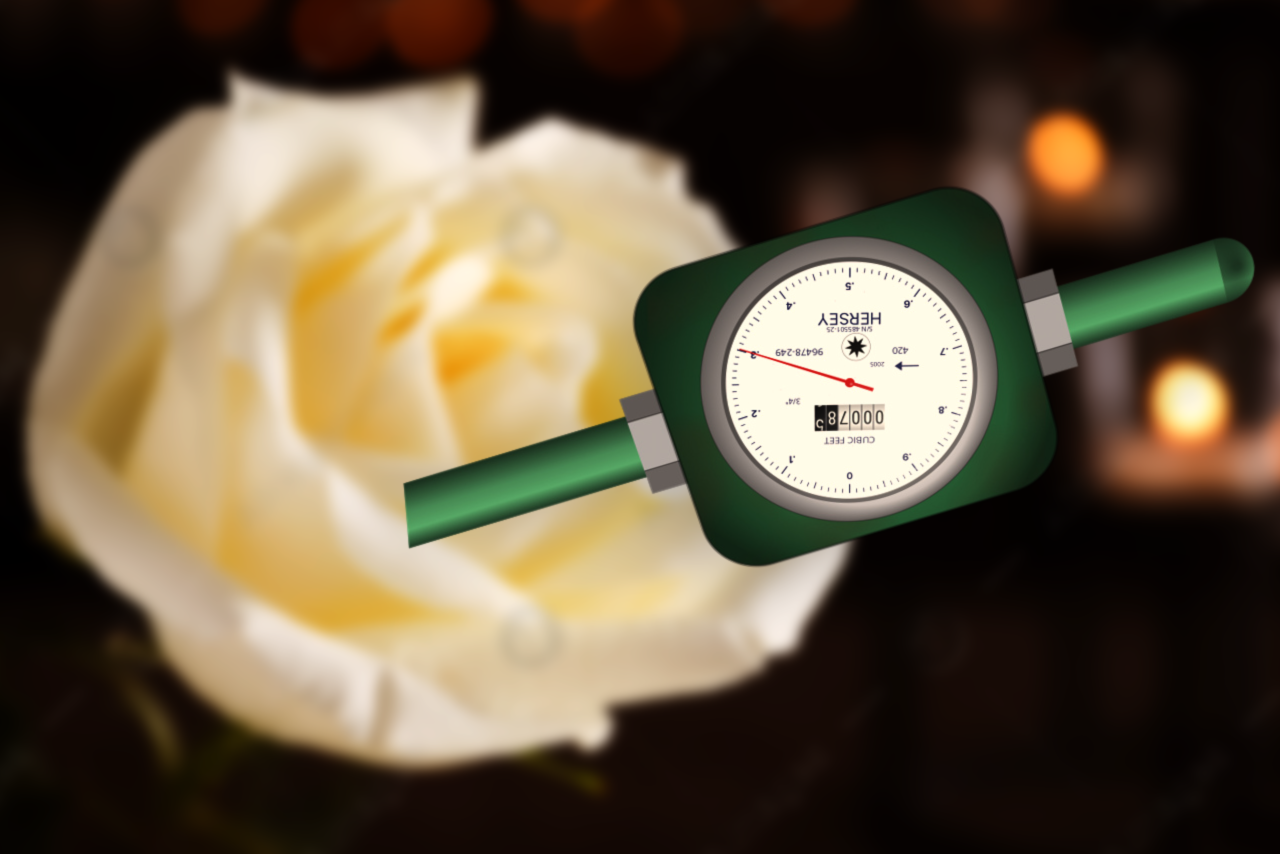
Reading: ft³ 785.30
